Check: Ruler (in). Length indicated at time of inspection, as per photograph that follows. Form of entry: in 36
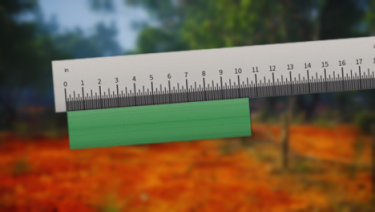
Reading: in 10.5
